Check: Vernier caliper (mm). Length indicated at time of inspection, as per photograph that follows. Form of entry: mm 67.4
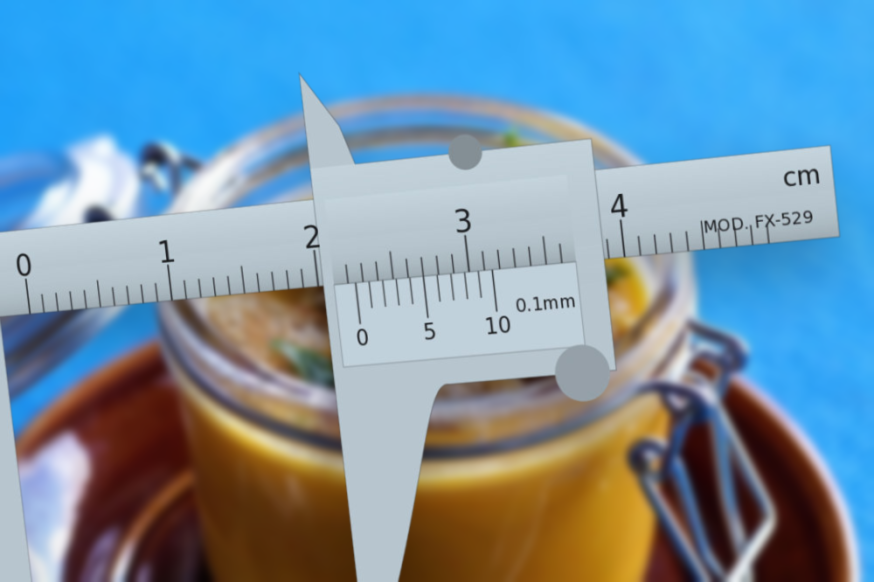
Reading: mm 22.5
